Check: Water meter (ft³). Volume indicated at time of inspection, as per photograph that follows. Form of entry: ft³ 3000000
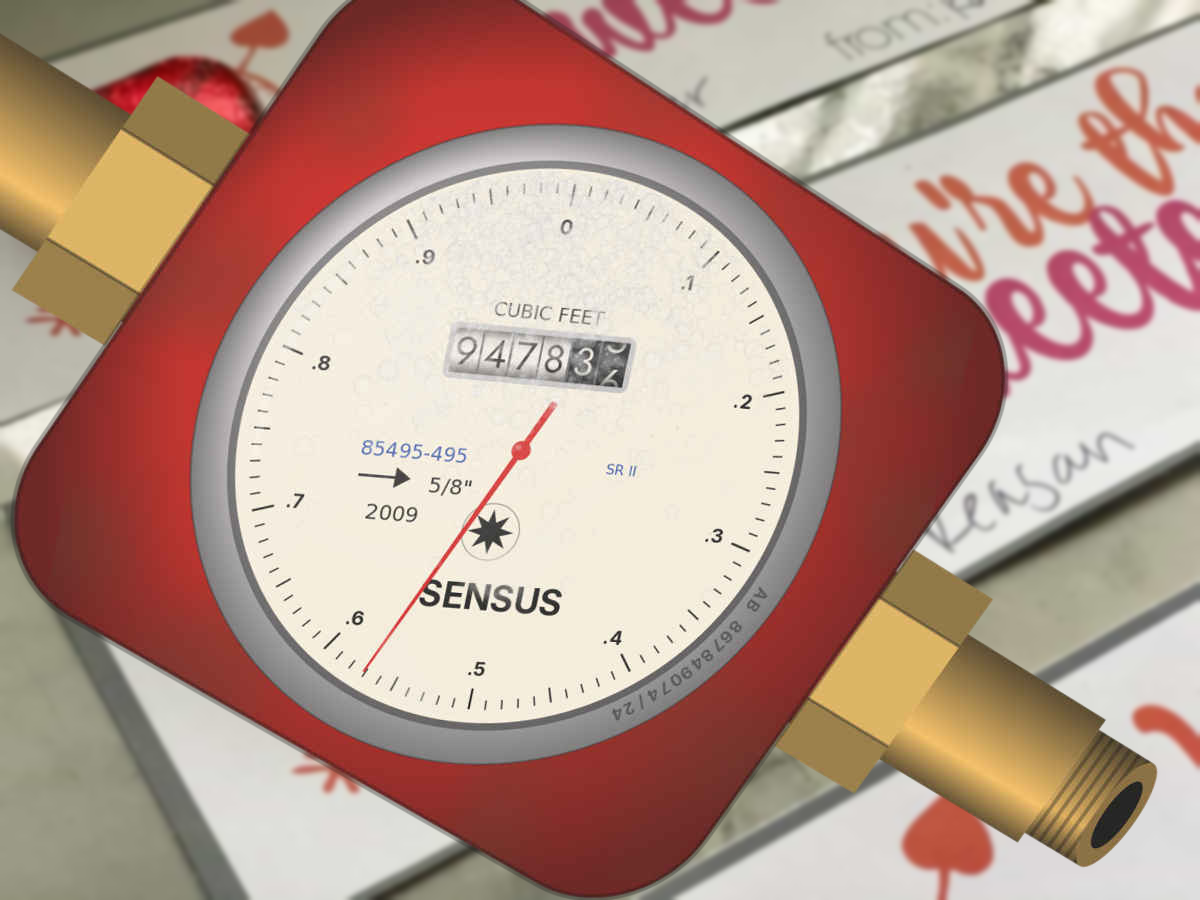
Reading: ft³ 947835.57
